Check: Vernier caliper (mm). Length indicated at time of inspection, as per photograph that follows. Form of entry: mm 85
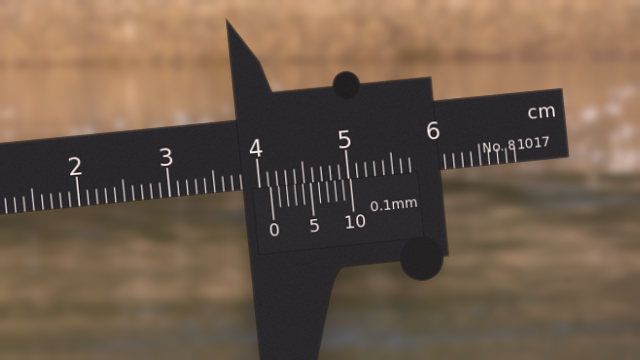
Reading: mm 41.2
